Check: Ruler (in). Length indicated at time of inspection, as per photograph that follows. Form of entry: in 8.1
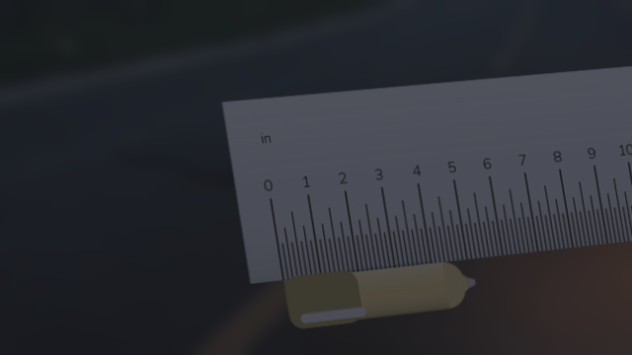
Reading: in 5.125
